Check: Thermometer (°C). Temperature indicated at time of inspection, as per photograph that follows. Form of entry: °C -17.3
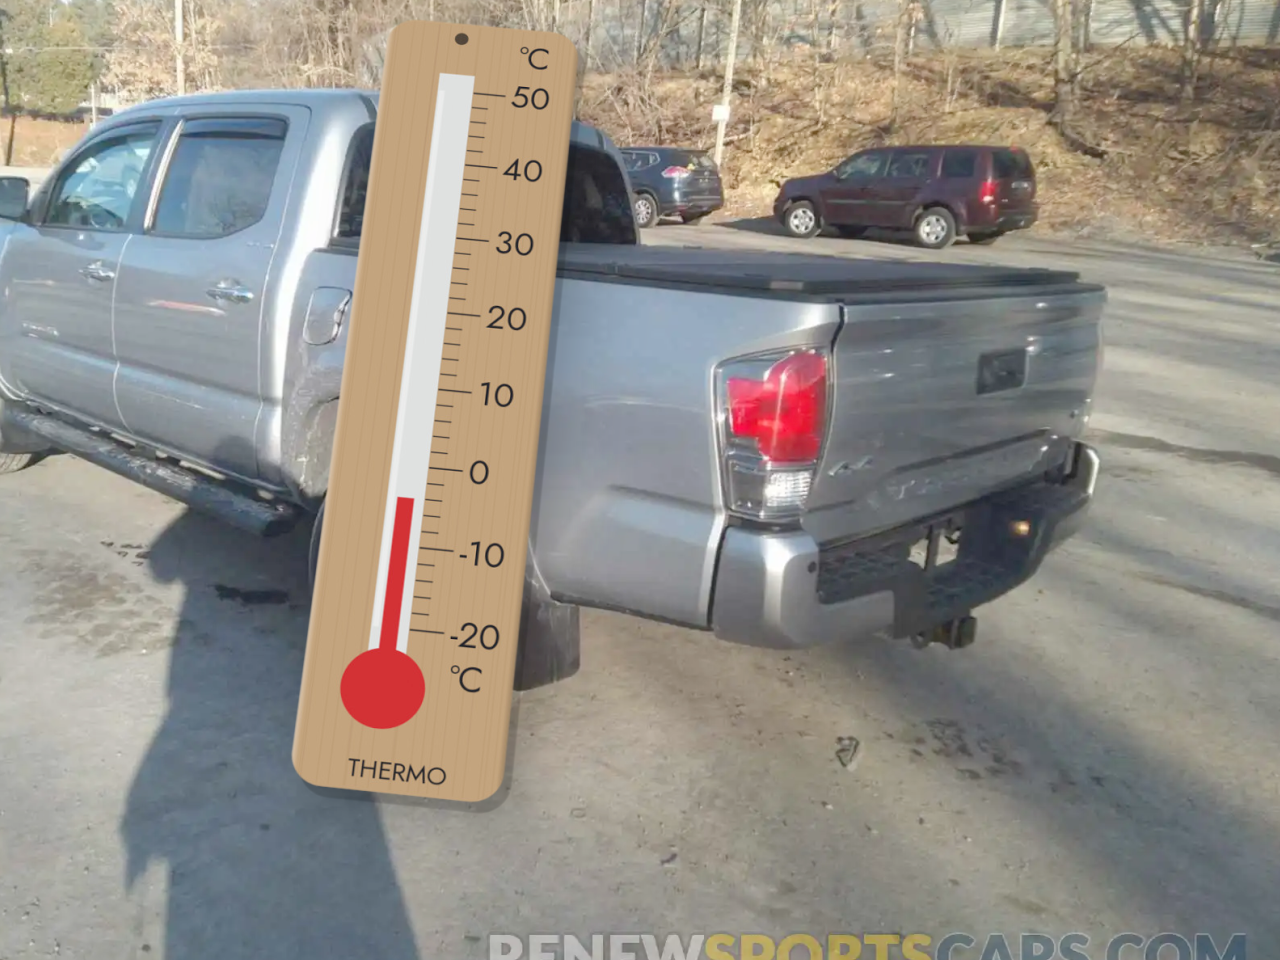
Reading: °C -4
